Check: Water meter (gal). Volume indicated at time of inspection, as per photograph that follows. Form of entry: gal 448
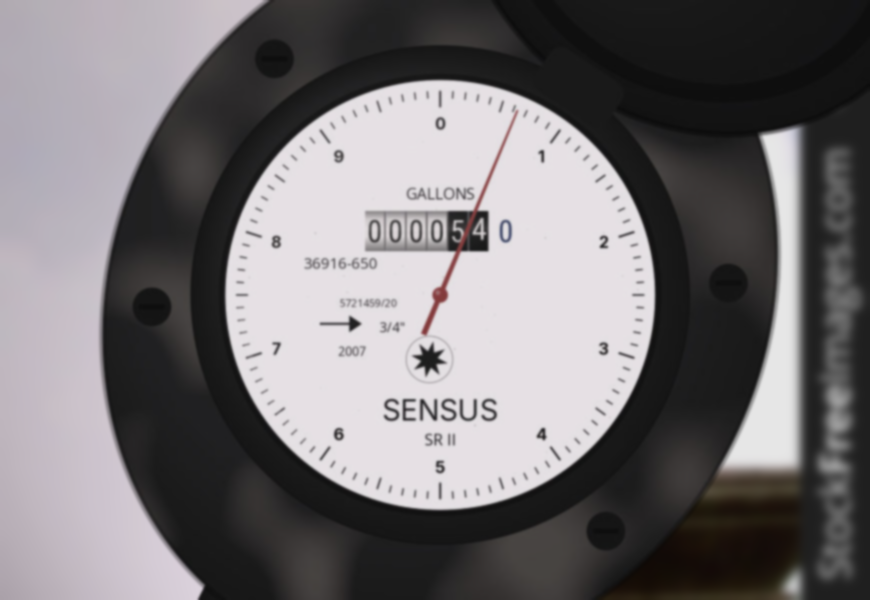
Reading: gal 540.6
